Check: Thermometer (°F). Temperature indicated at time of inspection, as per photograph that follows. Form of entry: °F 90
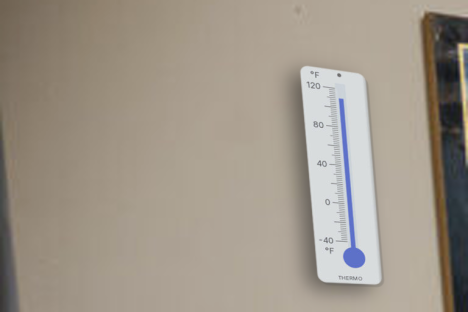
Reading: °F 110
